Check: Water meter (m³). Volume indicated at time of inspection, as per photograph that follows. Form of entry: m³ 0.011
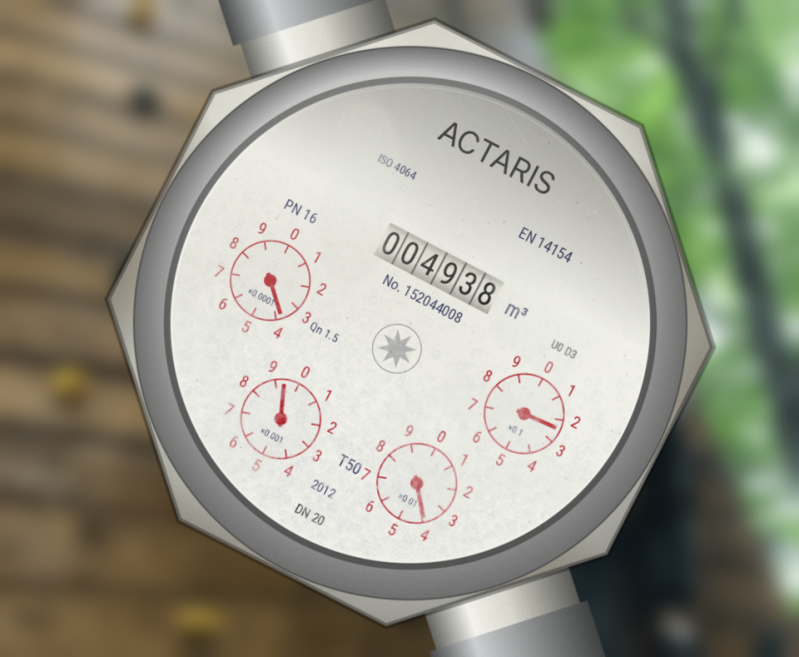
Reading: m³ 4938.2393
